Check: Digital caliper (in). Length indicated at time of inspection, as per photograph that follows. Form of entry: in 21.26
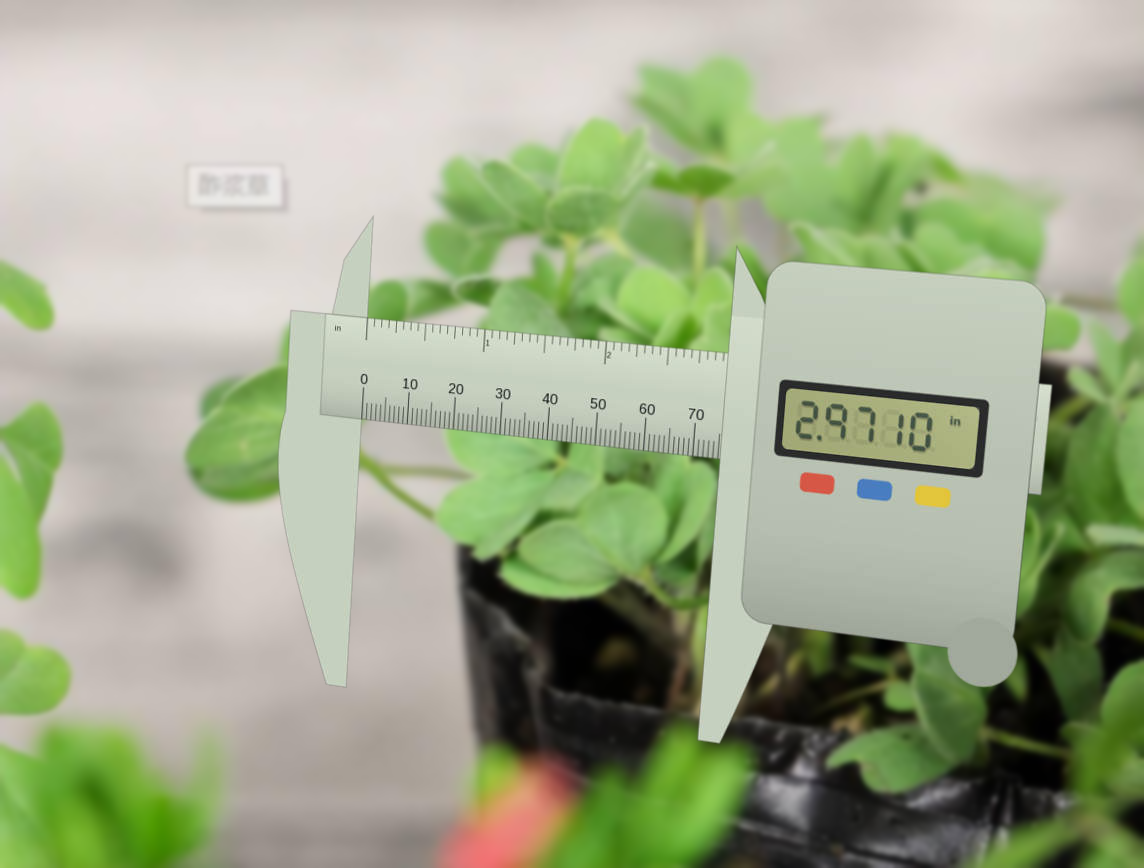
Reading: in 2.9710
